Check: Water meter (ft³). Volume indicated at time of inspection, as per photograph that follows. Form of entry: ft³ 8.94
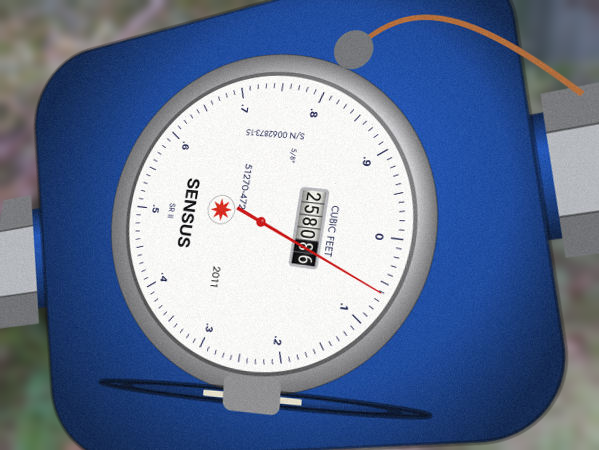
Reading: ft³ 258086.06
